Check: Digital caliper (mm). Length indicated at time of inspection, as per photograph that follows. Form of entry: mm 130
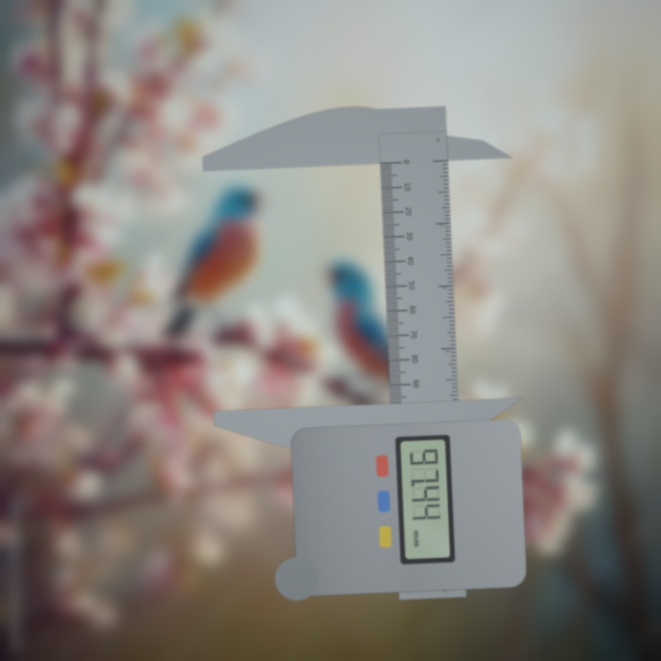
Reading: mm 97.44
